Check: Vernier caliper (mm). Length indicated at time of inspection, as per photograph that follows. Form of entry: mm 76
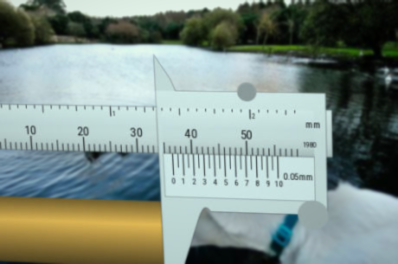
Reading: mm 36.5
